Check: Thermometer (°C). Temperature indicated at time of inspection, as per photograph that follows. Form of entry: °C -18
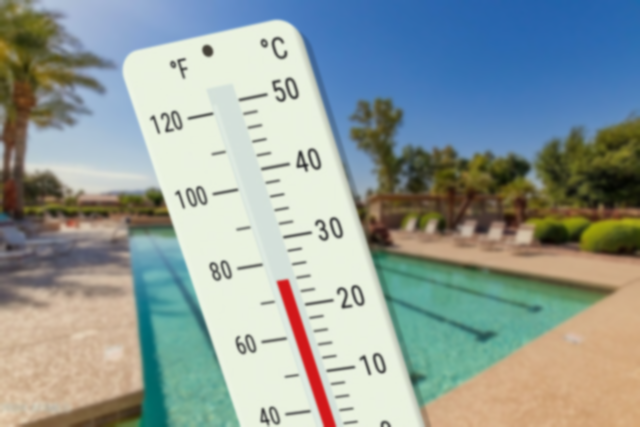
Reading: °C 24
